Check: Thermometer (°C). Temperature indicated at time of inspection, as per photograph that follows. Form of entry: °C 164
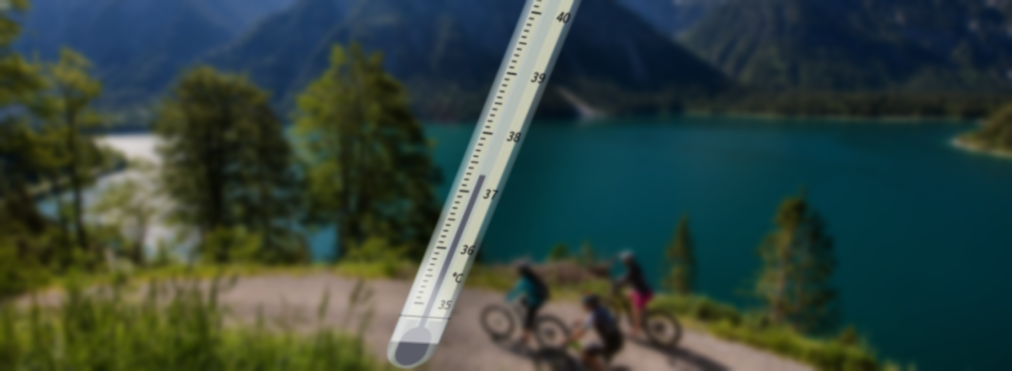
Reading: °C 37.3
